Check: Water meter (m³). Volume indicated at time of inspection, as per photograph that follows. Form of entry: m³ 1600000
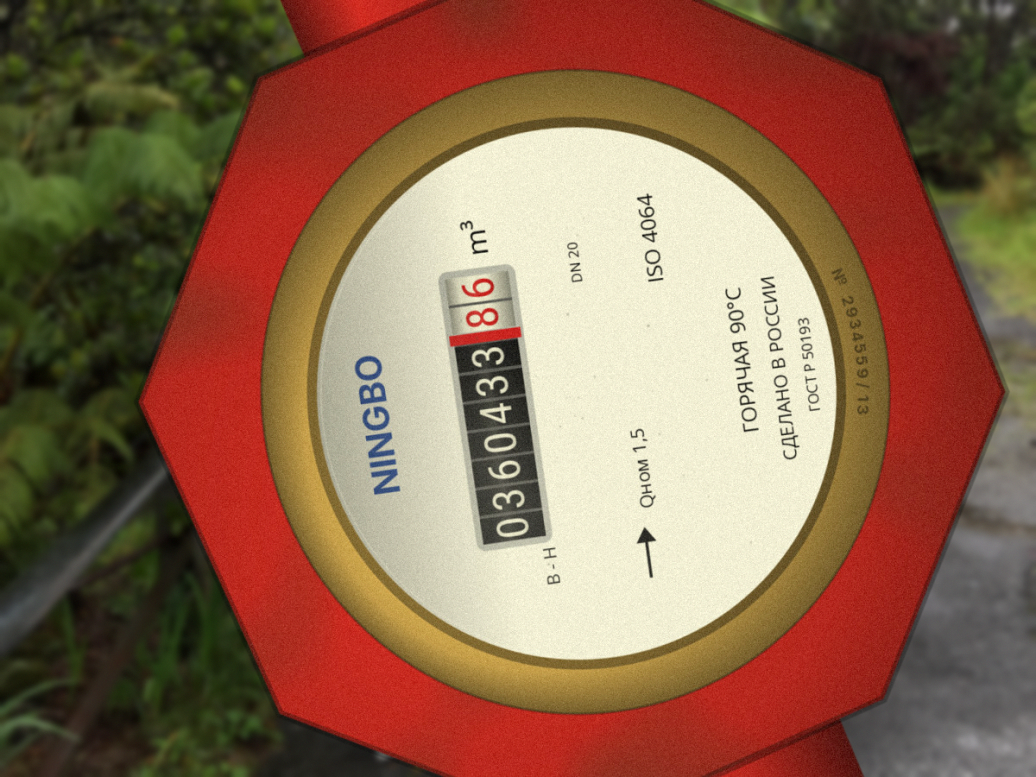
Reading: m³ 360433.86
